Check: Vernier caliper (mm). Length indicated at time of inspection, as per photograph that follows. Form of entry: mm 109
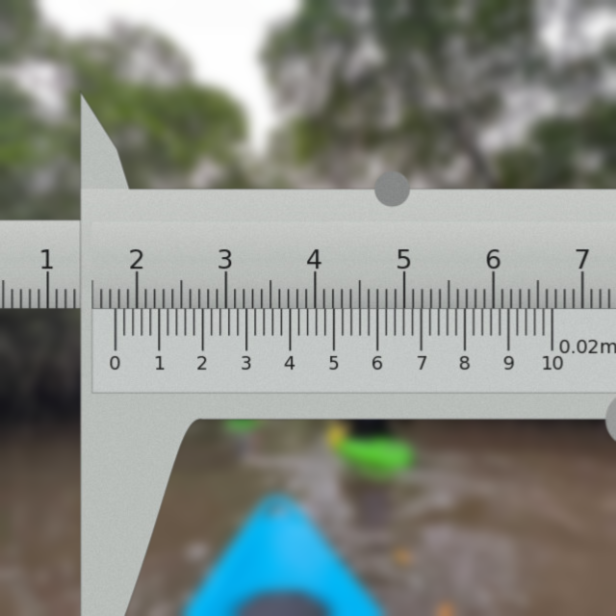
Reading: mm 17.6
